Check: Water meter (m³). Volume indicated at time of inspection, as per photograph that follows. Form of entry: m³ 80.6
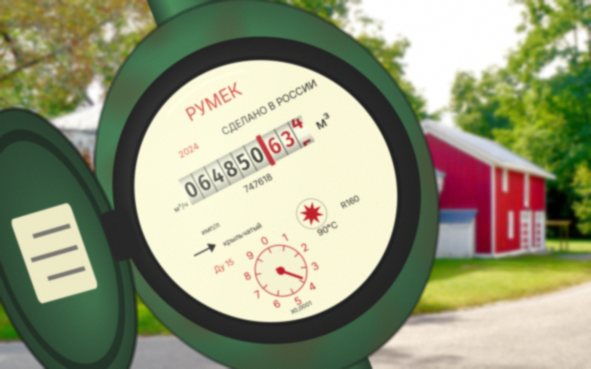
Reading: m³ 64850.6343
